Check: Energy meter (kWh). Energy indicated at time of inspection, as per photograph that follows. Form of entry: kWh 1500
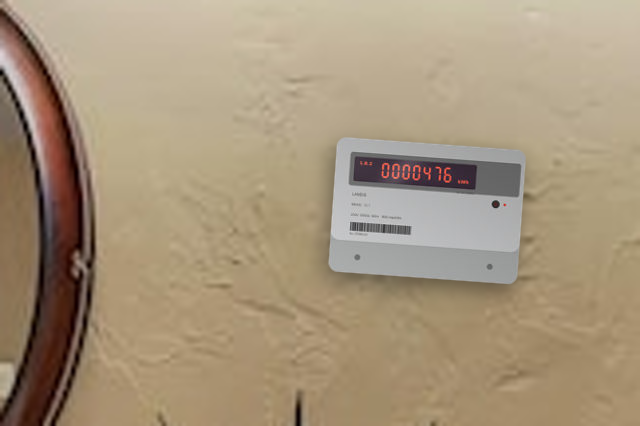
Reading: kWh 476
